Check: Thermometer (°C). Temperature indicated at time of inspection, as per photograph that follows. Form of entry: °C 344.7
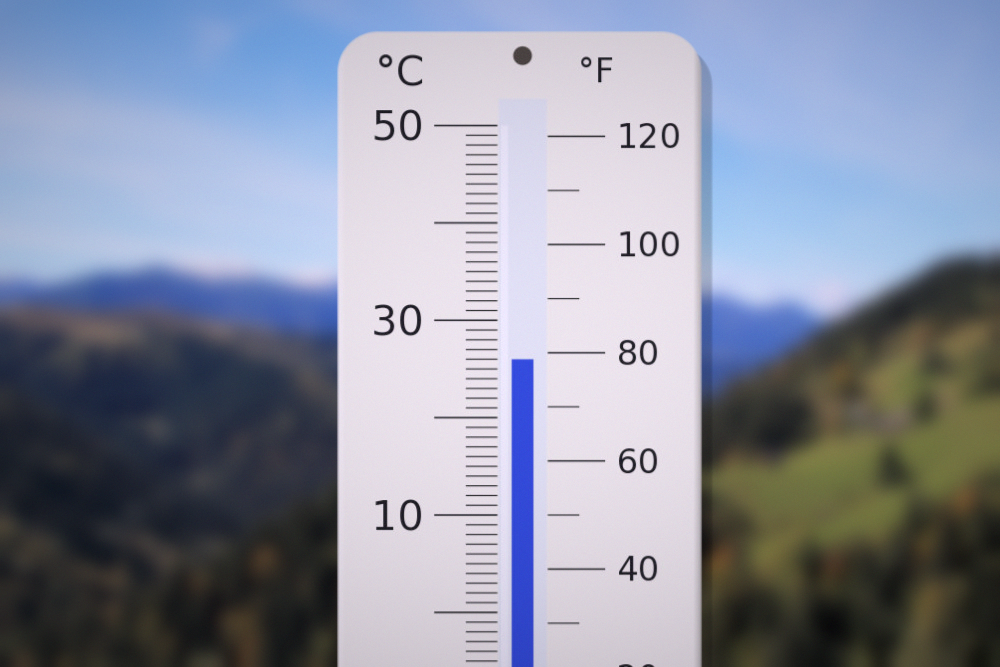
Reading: °C 26
